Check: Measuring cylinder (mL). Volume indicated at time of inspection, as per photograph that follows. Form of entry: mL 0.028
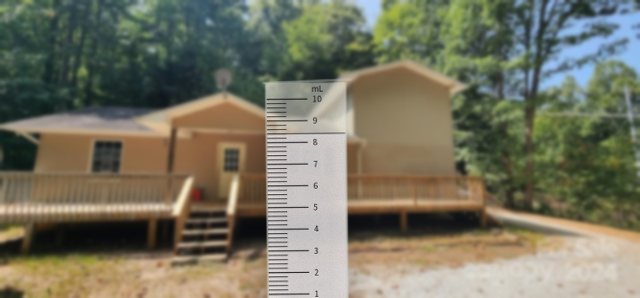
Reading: mL 8.4
